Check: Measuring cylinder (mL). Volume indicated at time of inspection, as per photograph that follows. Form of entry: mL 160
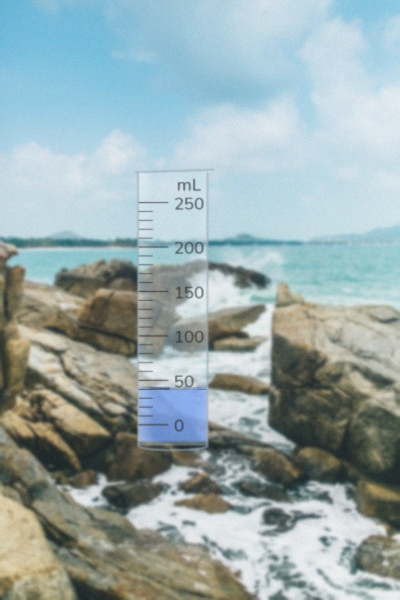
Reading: mL 40
